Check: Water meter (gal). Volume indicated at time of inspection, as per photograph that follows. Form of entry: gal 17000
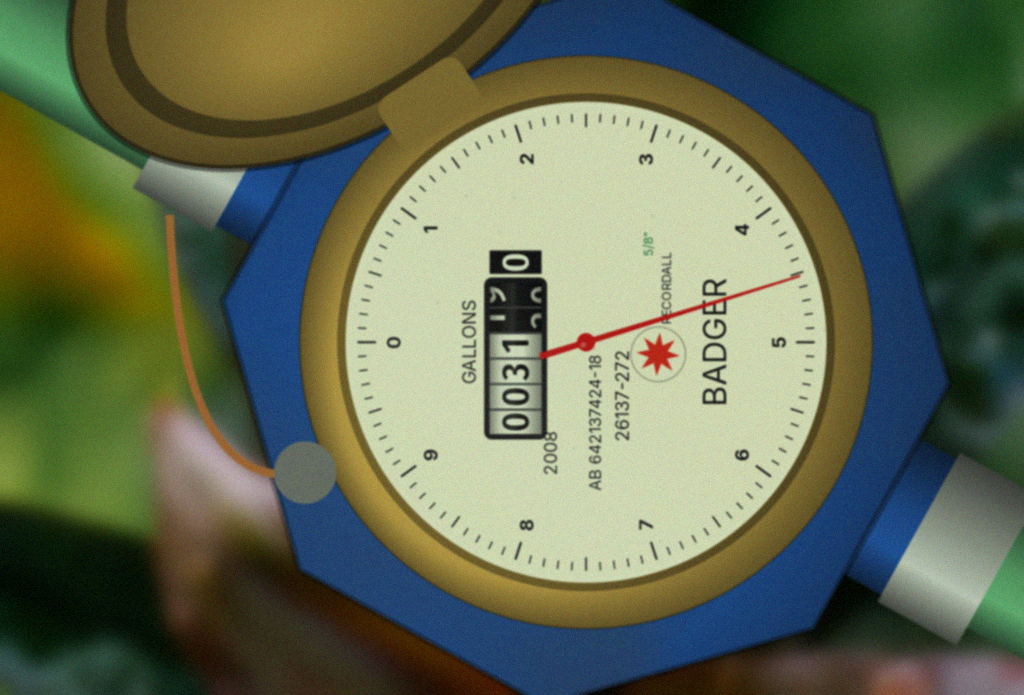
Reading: gal 31194.5
